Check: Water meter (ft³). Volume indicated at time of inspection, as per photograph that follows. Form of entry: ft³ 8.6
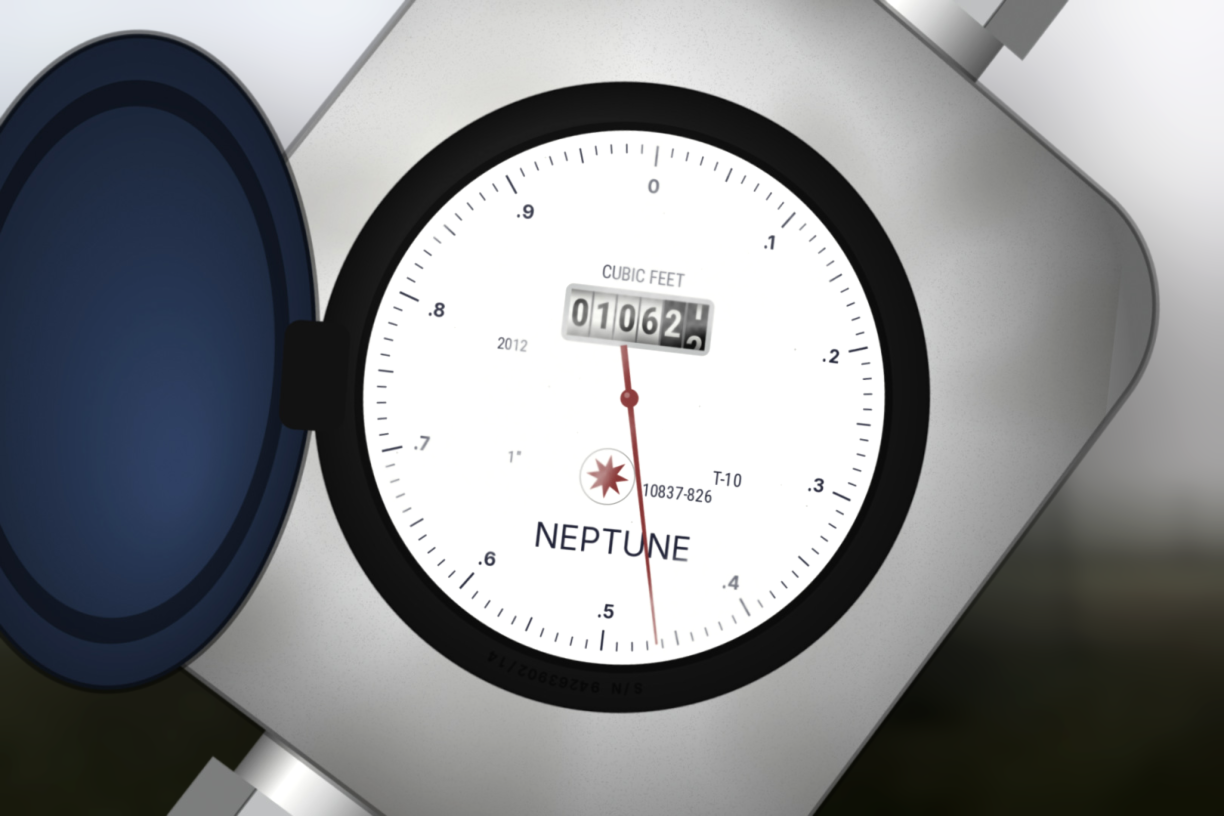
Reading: ft³ 10621.46
